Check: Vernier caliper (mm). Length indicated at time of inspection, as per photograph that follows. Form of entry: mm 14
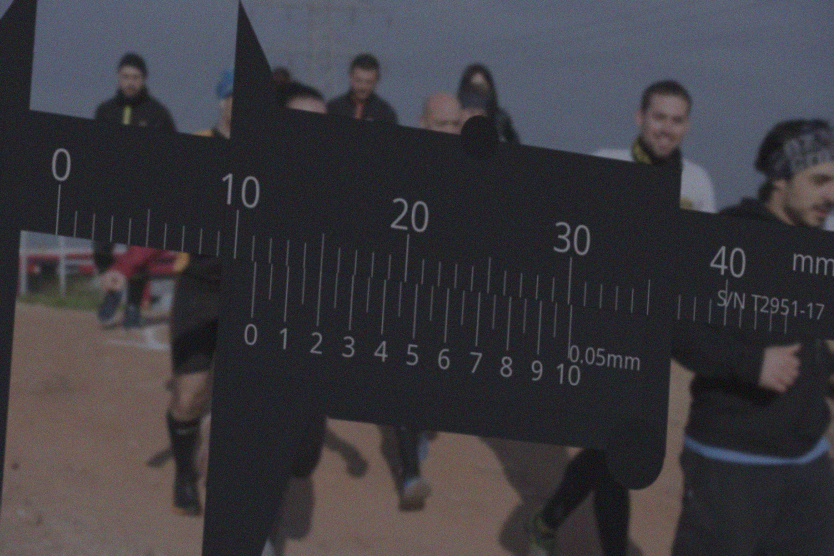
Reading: mm 11.2
